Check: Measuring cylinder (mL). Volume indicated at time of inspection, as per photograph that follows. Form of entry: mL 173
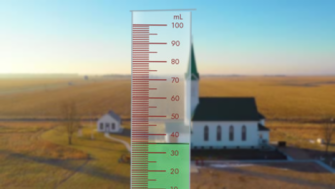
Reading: mL 35
